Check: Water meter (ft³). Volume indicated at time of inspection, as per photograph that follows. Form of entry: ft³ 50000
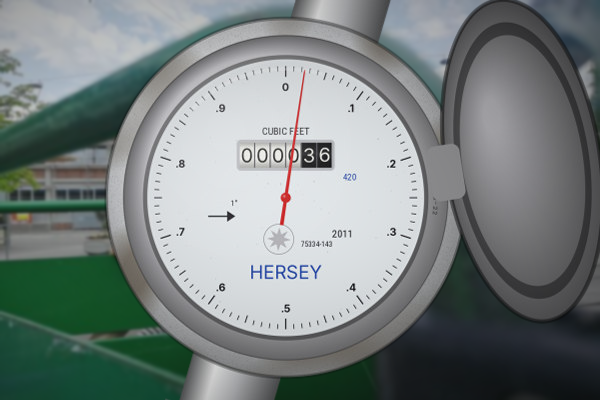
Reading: ft³ 36.02
